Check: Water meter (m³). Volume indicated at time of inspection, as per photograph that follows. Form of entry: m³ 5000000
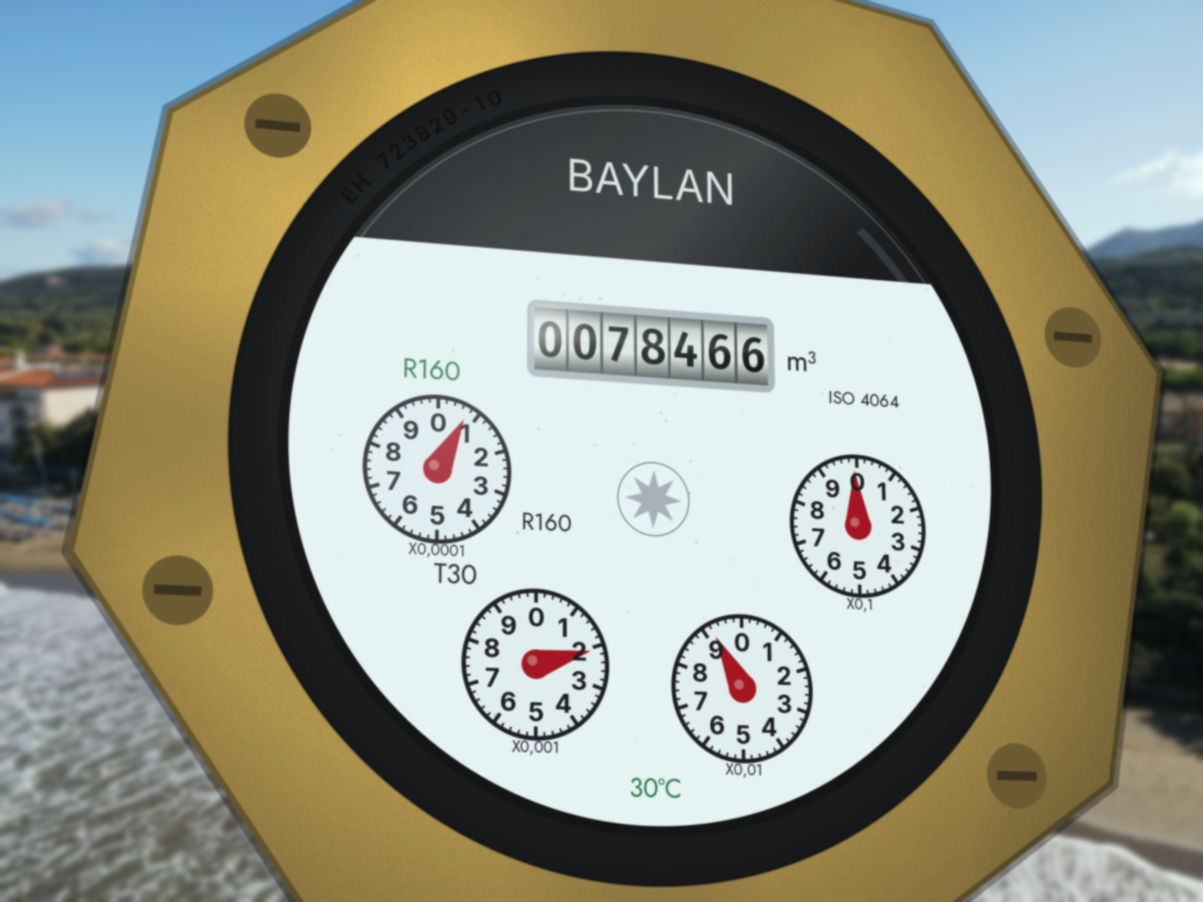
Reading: m³ 78465.9920
